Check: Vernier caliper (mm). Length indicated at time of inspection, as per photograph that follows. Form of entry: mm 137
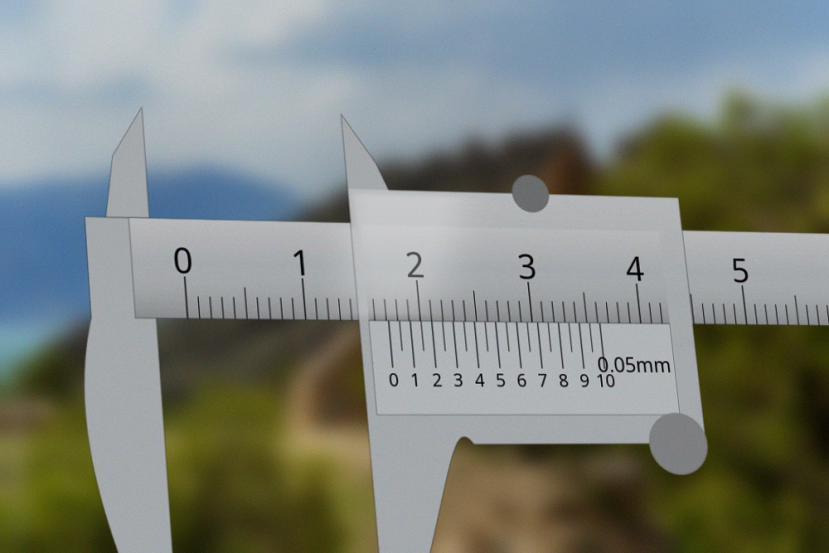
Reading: mm 17.2
